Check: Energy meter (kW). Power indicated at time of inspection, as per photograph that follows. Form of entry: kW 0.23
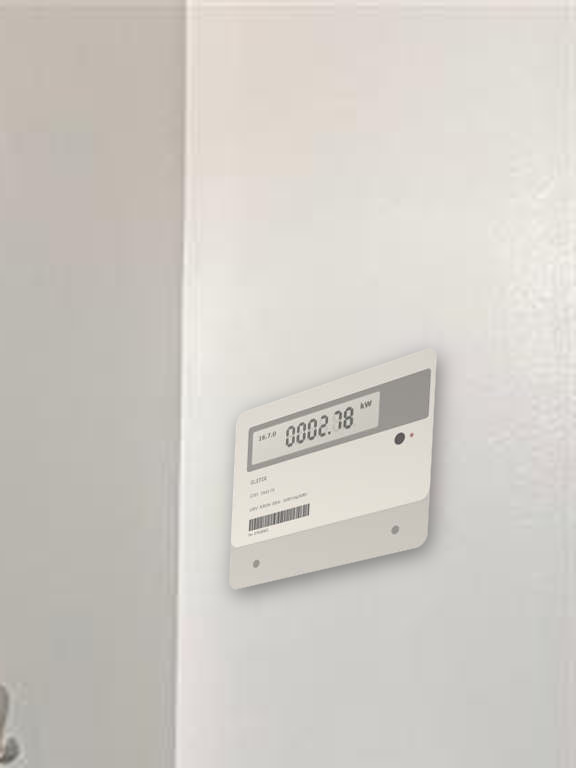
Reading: kW 2.78
